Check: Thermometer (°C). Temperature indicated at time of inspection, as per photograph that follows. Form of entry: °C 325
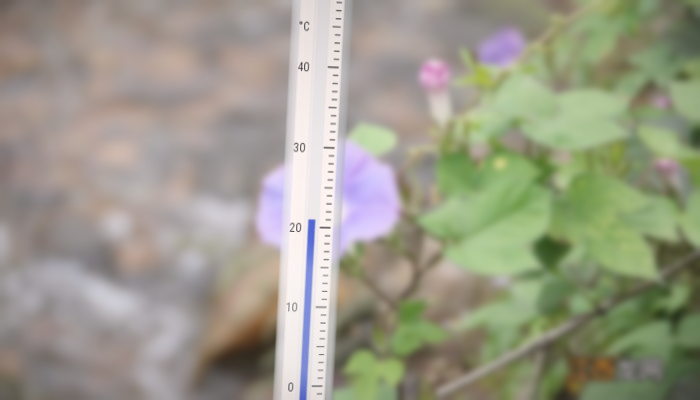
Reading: °C 21
